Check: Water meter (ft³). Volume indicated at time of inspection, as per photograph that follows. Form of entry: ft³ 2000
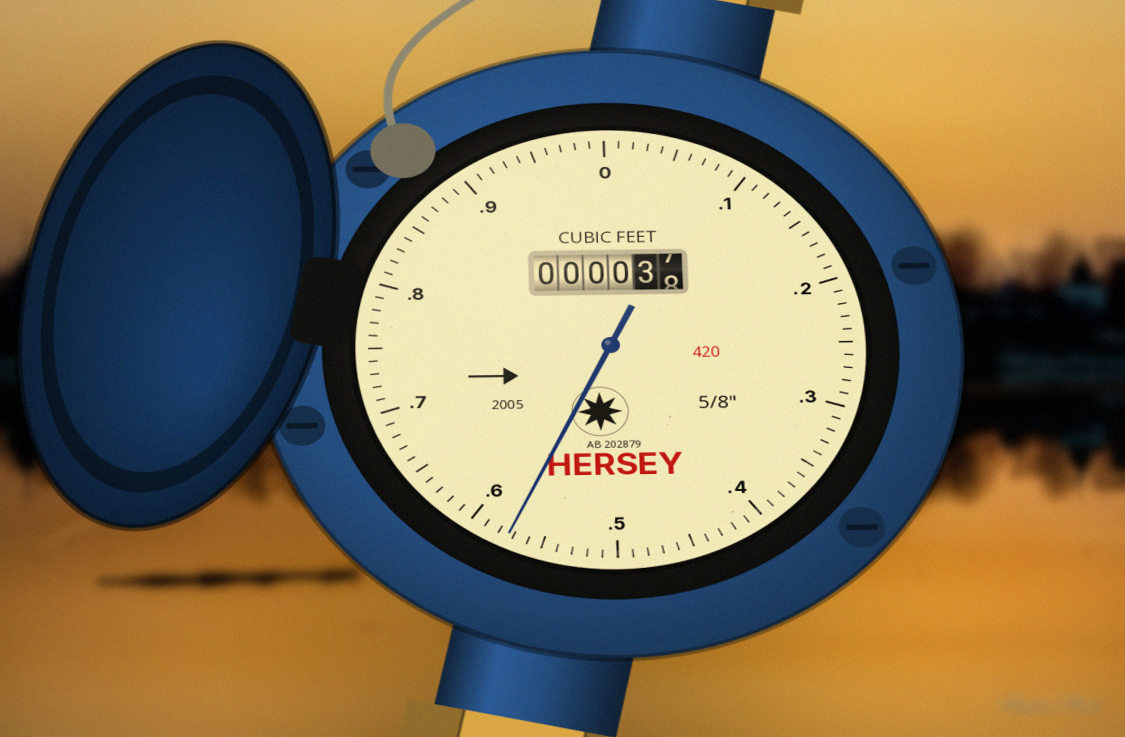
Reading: ft³ 37.57
